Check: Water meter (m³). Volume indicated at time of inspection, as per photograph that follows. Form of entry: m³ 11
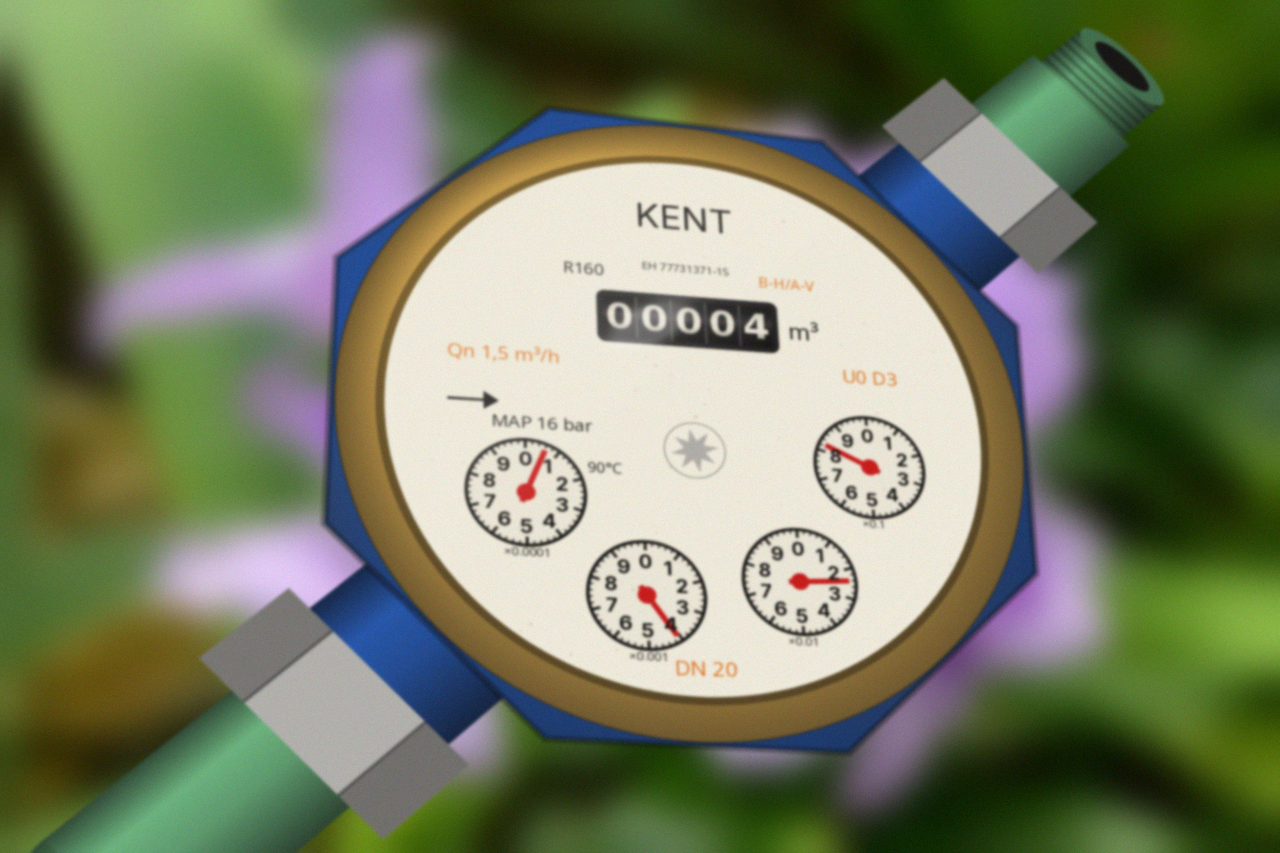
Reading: m³ 4.8240
